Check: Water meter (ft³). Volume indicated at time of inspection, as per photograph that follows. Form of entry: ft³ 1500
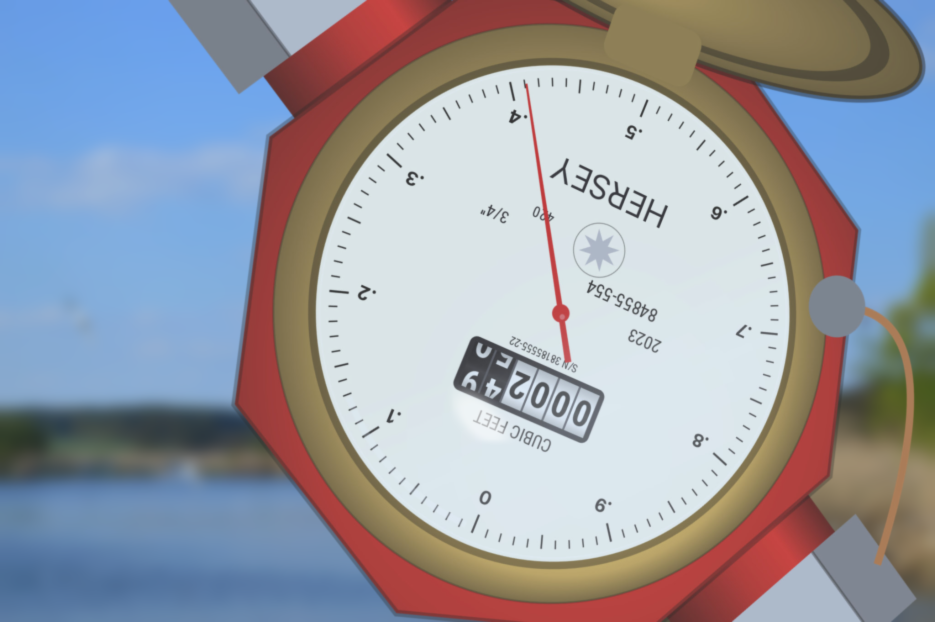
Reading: ft³ 249.41
